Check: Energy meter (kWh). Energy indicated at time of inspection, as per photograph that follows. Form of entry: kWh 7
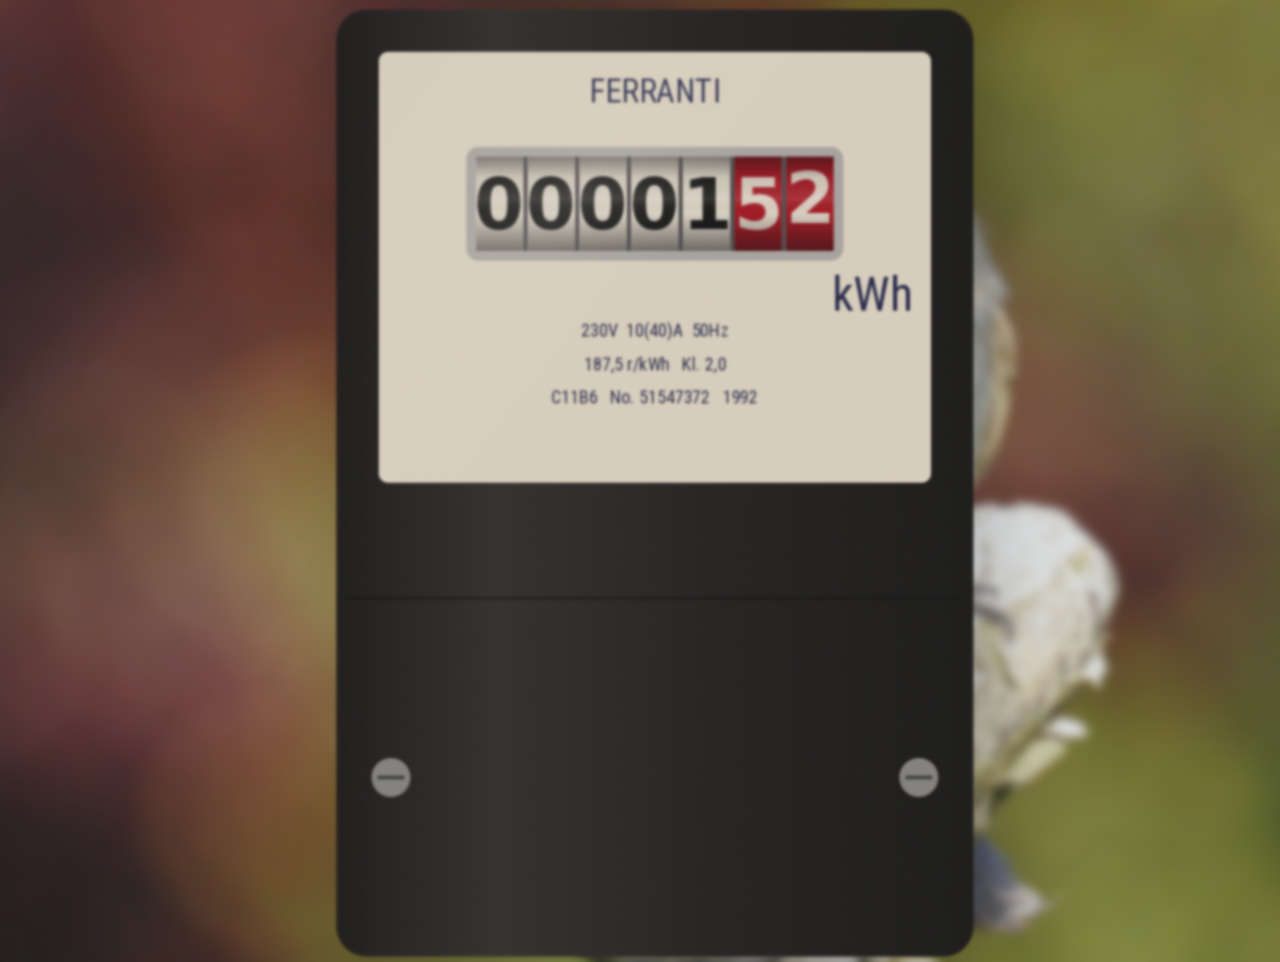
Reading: kWh 1.52
